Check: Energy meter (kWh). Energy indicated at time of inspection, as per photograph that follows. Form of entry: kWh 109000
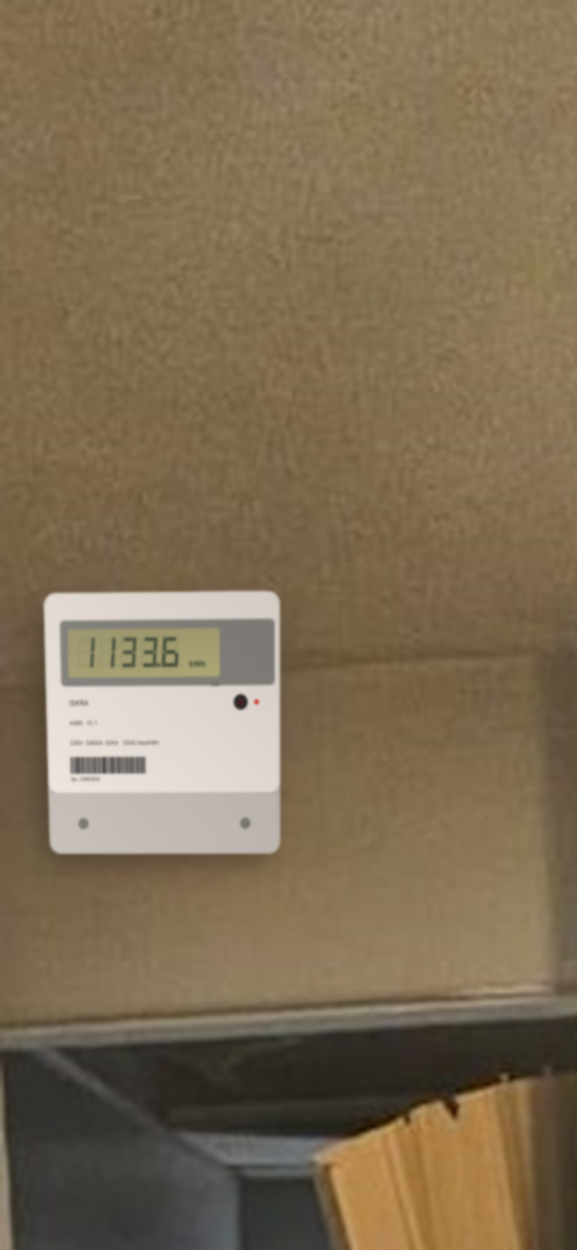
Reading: kWh 1133.6
